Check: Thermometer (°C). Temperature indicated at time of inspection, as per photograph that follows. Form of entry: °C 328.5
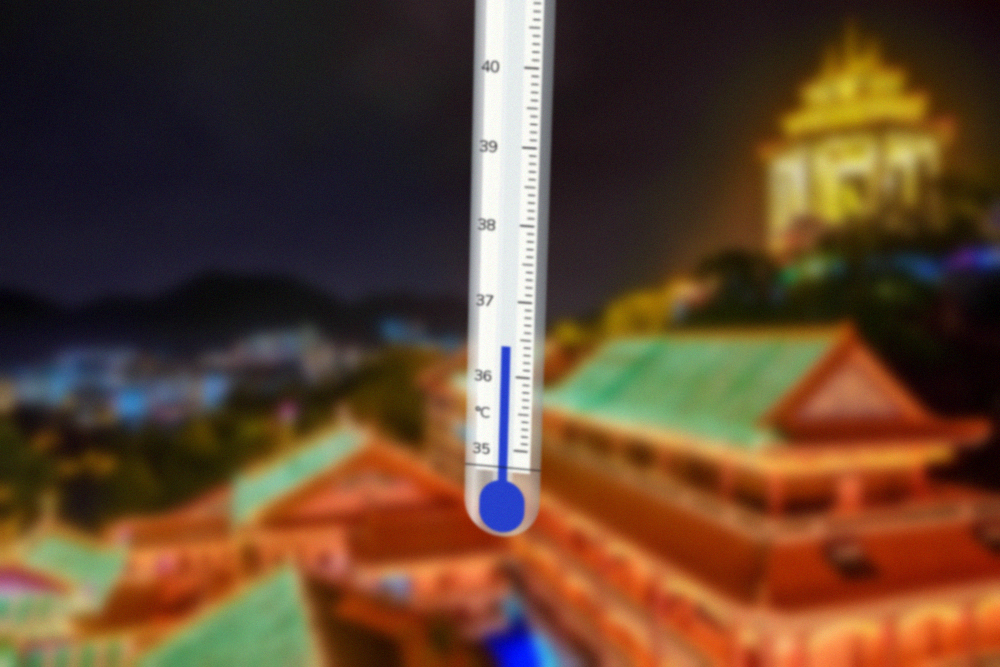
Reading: °C 36.4
